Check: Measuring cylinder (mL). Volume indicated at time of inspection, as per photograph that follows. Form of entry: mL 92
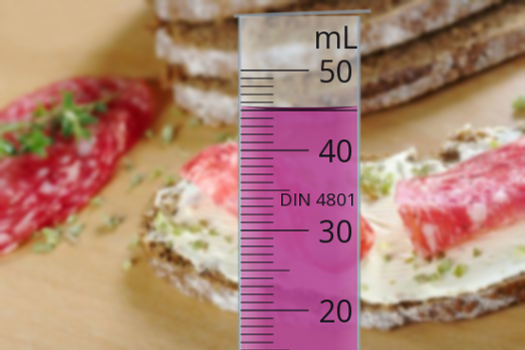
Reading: mL 45
